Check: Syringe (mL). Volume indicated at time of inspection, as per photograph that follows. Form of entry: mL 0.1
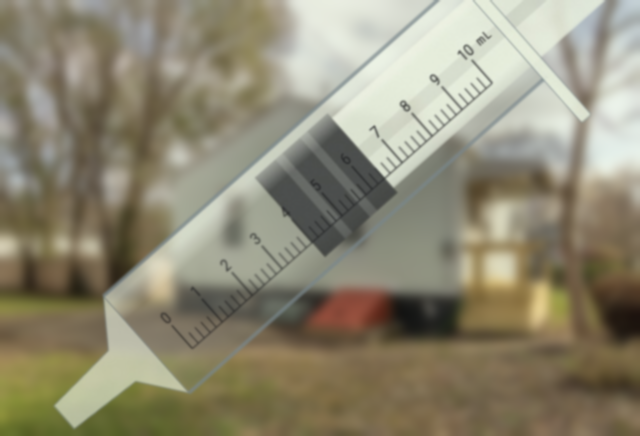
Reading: mL 4
